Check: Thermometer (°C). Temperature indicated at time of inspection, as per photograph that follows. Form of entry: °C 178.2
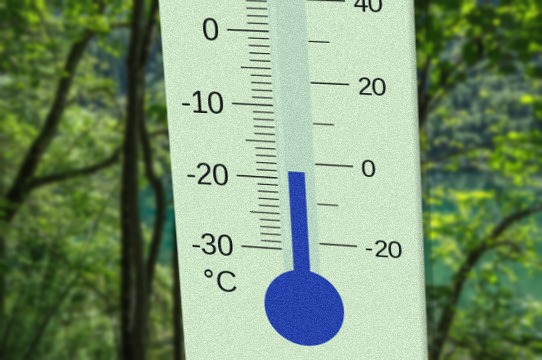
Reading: °C -19
